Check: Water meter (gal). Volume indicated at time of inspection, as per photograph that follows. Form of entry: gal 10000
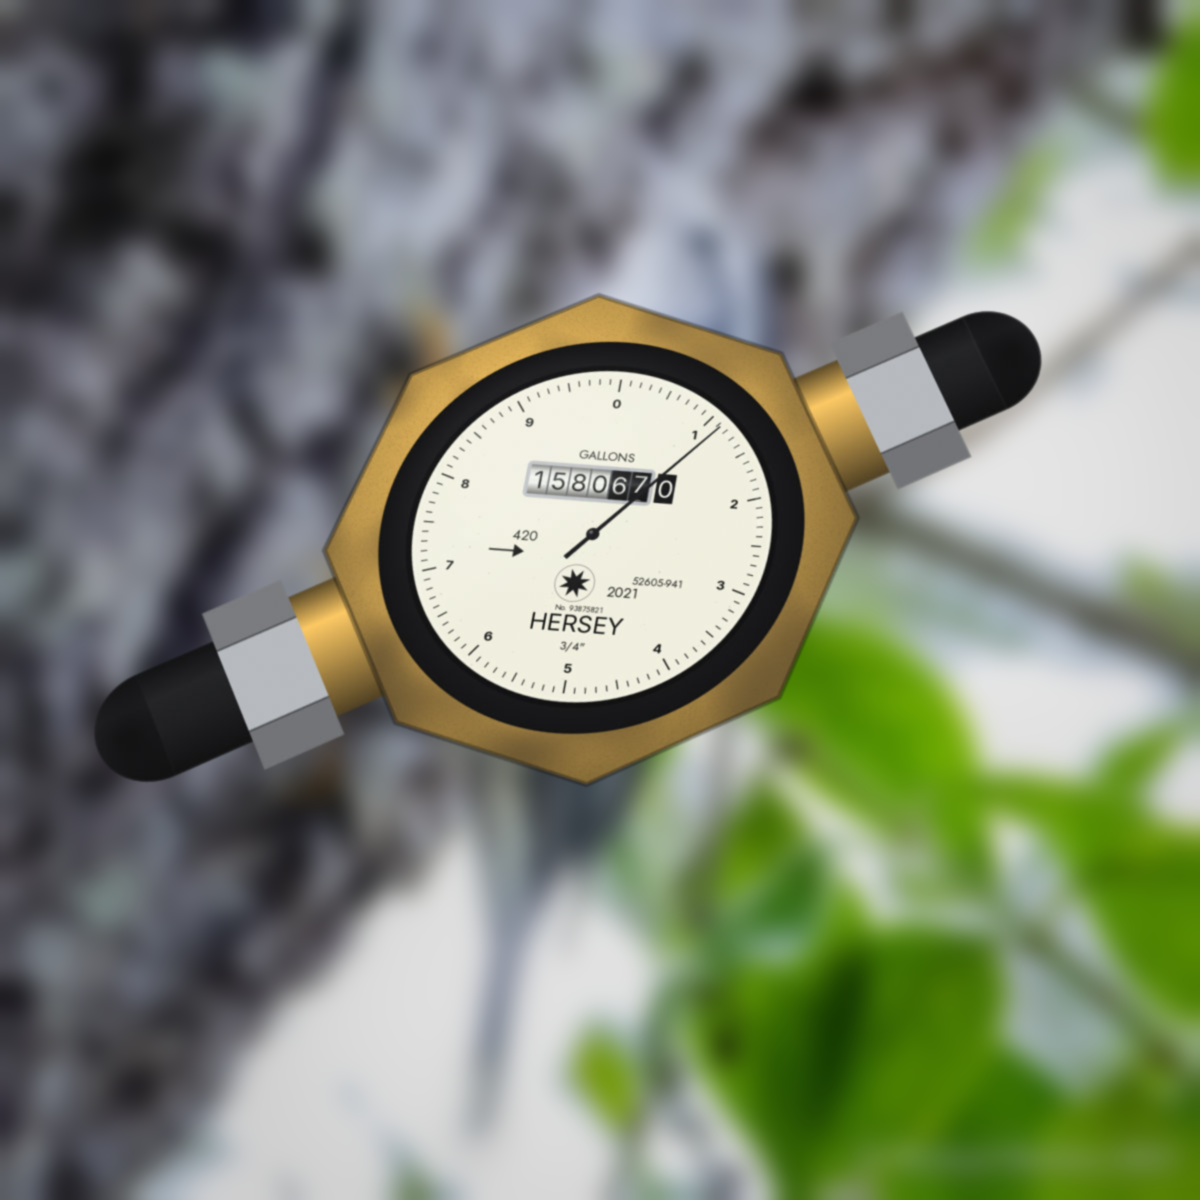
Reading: gal 1580671.1
